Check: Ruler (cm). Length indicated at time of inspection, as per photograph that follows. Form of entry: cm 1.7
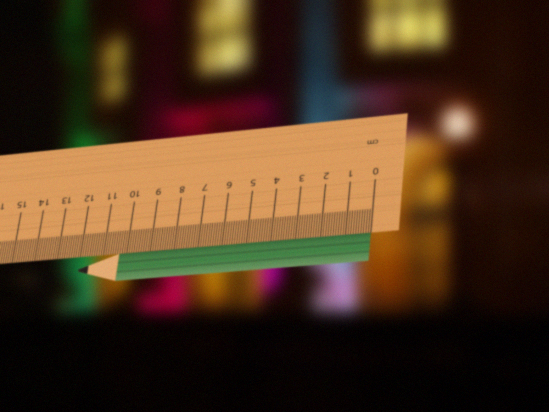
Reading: cm 12
